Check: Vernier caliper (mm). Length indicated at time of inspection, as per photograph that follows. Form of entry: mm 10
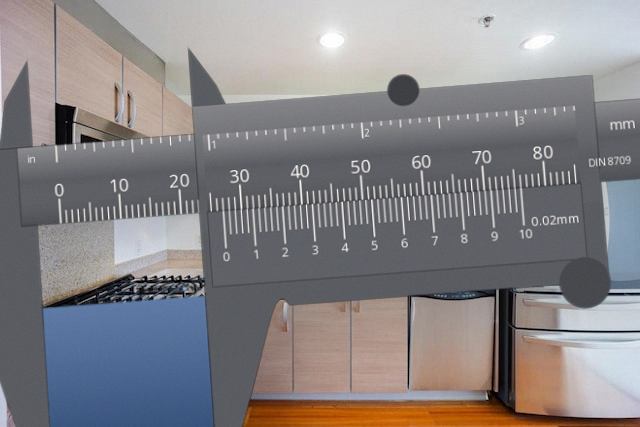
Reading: mm 27.0
